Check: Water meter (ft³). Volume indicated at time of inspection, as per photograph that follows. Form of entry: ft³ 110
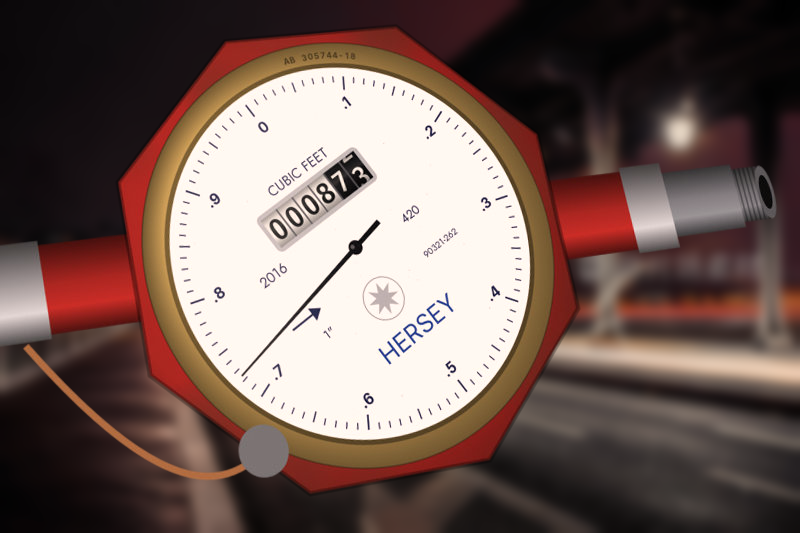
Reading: ft³ 872.72
